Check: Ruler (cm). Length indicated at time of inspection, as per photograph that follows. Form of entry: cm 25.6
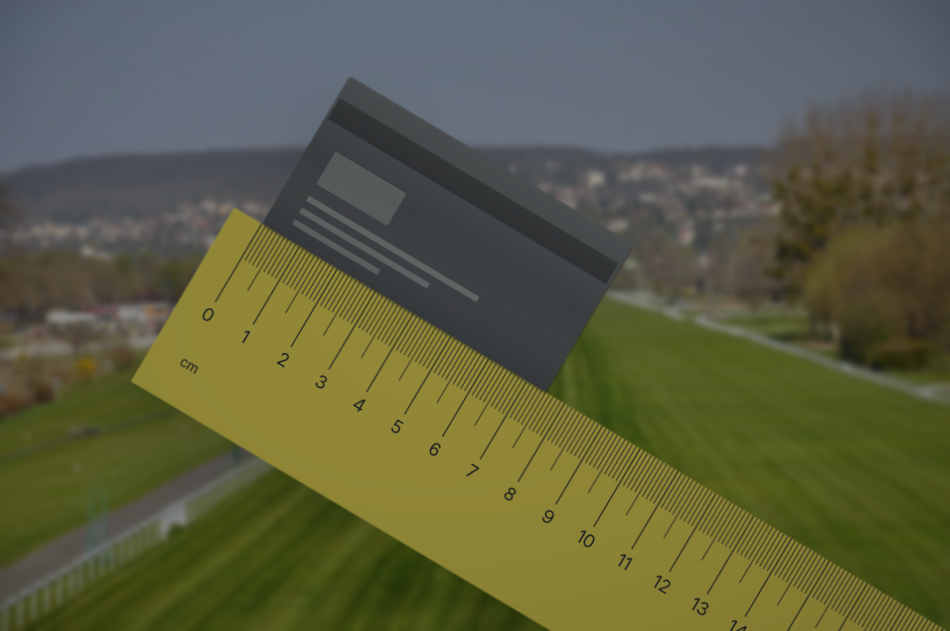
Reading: cm 7.5
